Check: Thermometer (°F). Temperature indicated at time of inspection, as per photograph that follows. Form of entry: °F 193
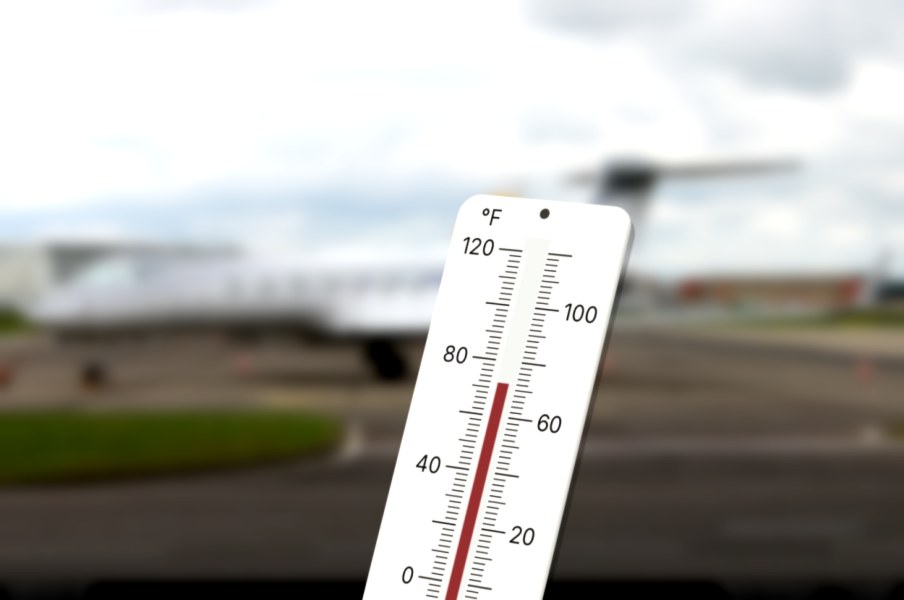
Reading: °F 72
